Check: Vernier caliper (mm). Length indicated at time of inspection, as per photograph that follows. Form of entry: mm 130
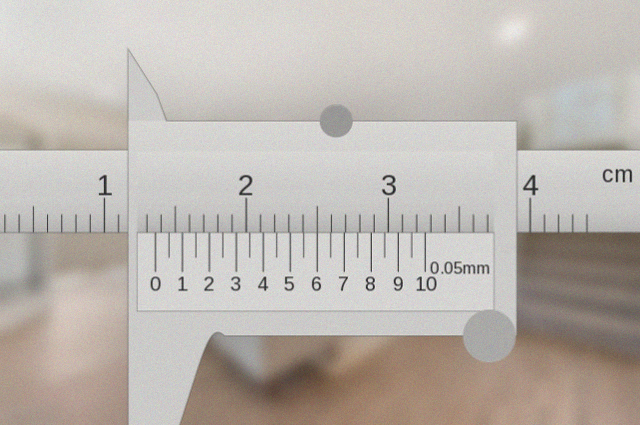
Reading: mm 13.6
